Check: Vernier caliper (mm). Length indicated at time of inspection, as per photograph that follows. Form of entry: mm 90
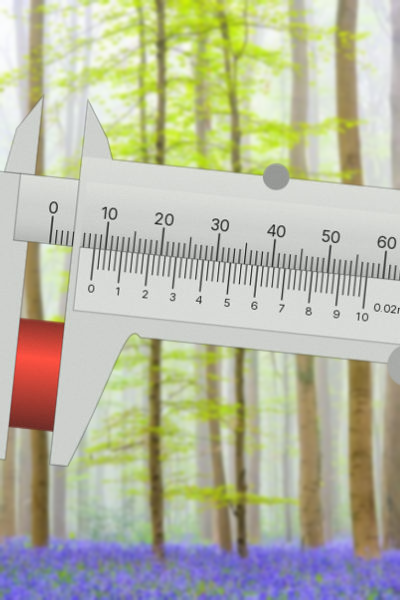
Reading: mm 8.0
